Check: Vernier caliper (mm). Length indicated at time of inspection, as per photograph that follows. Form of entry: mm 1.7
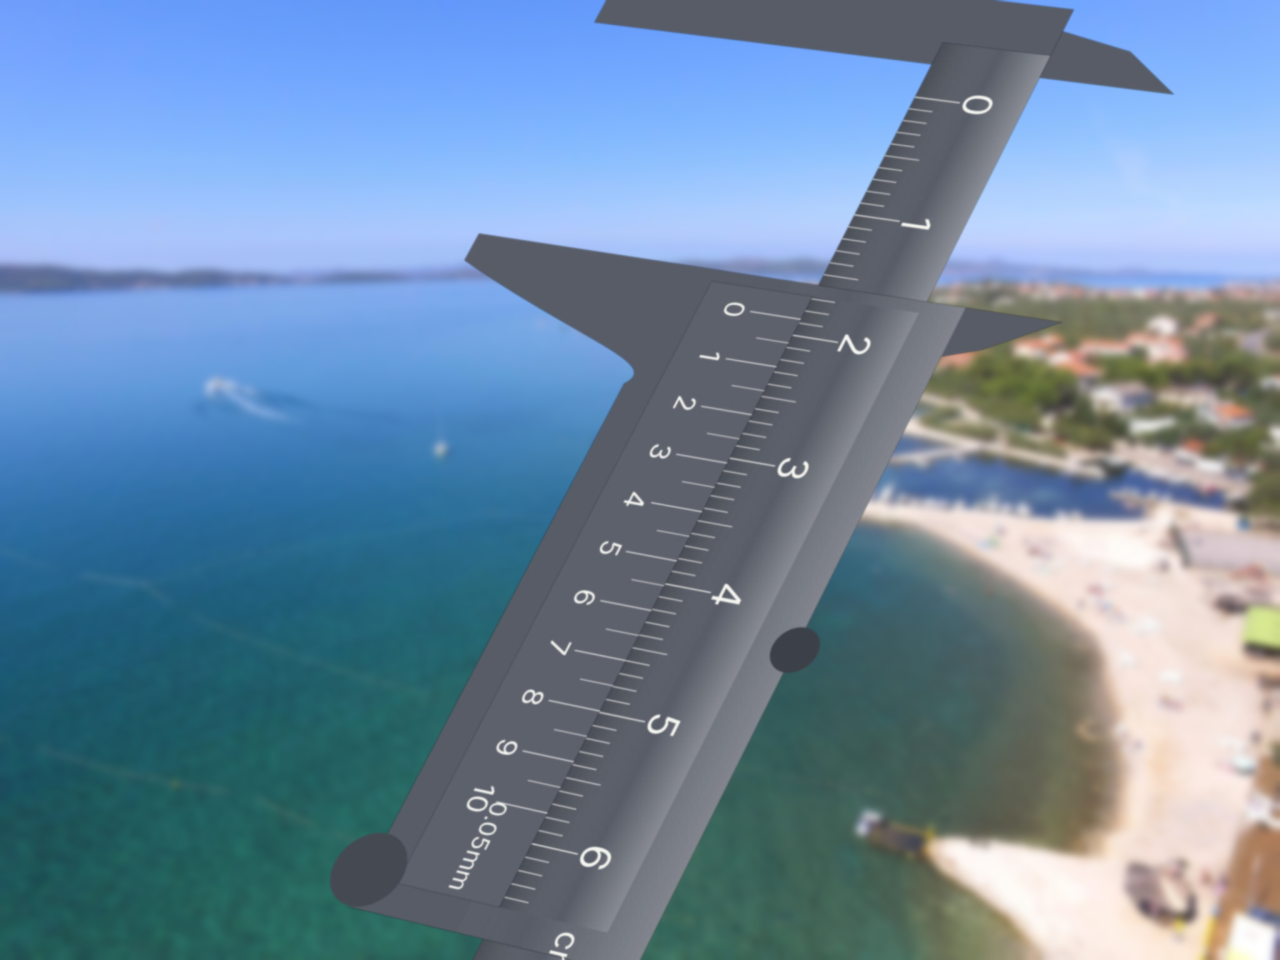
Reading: mm 18.7
